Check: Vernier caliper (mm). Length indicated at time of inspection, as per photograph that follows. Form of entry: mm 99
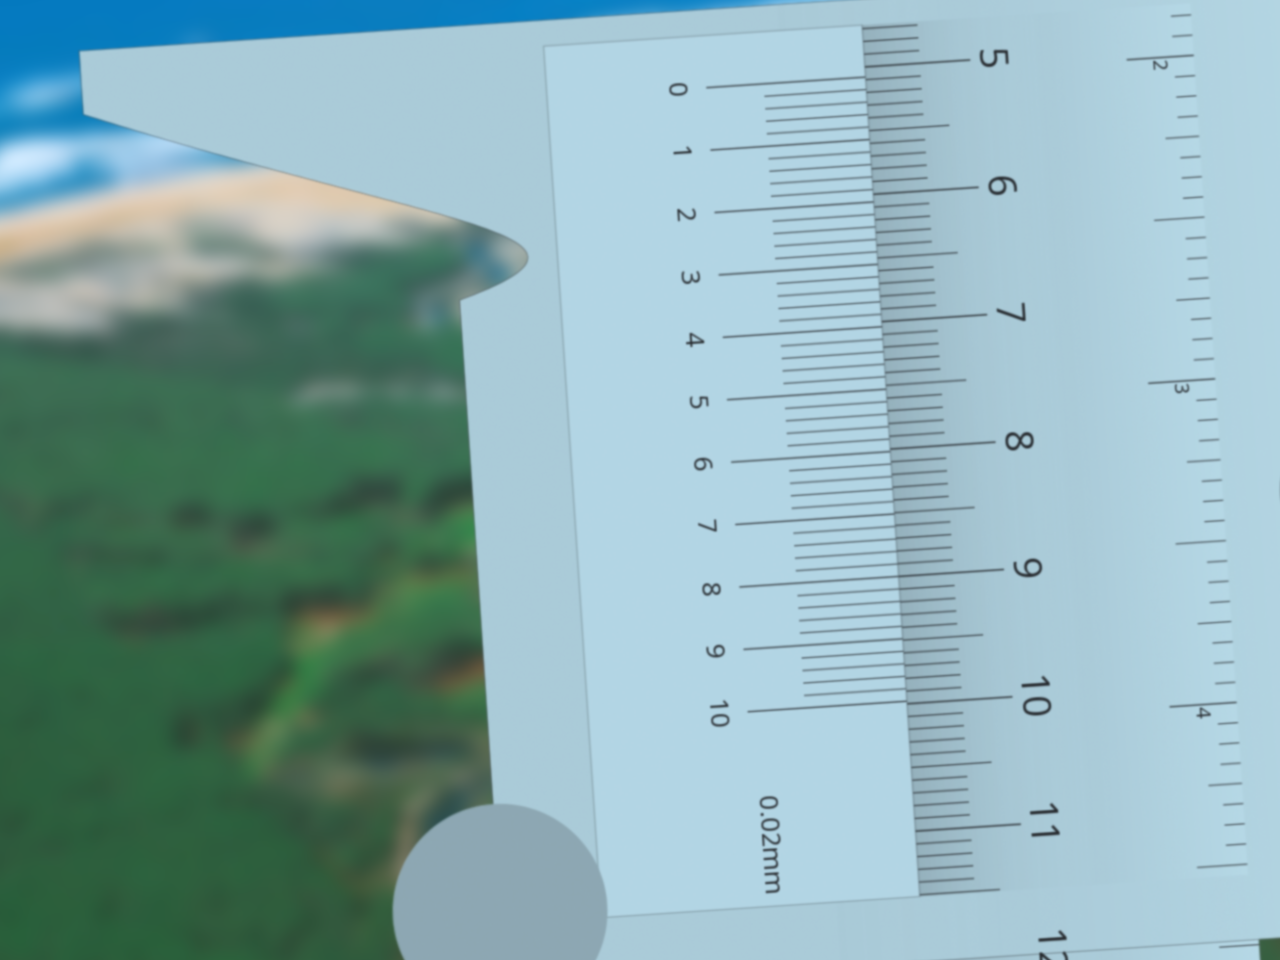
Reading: mm 50.8
